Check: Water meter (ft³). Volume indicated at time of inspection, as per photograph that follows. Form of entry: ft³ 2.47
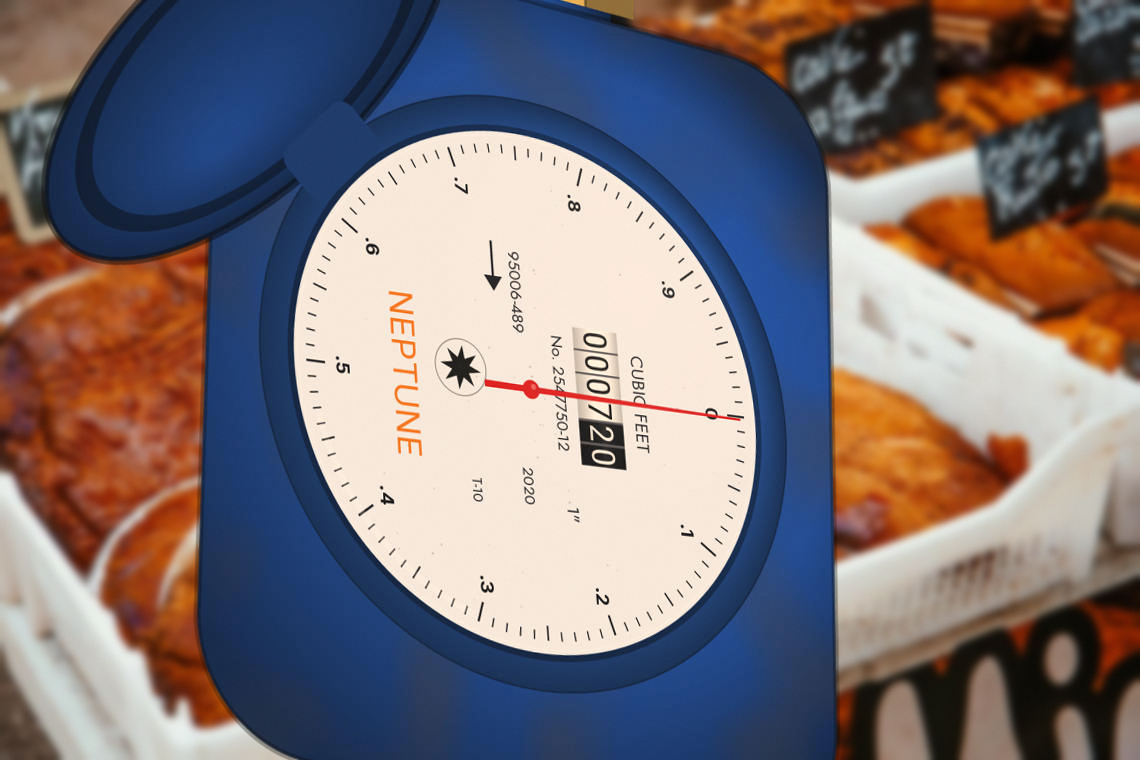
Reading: ft³ 720.00
